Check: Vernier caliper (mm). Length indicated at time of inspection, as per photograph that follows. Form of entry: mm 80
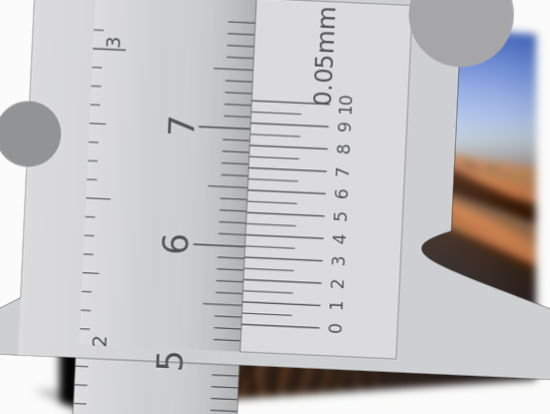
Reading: mm 53.4
